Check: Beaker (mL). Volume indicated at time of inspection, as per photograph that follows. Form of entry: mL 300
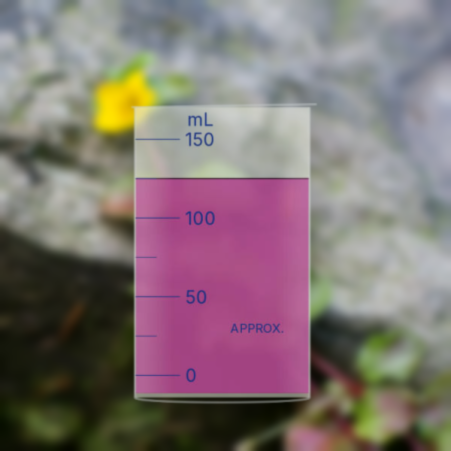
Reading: mL 125
